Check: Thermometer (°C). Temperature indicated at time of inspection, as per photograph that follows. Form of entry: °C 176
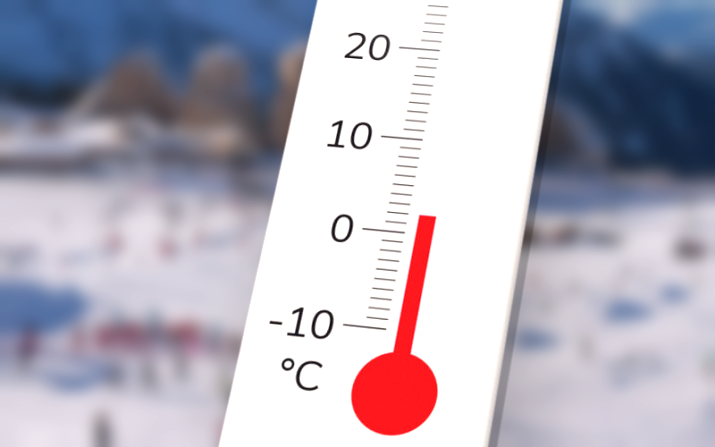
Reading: °C 2
